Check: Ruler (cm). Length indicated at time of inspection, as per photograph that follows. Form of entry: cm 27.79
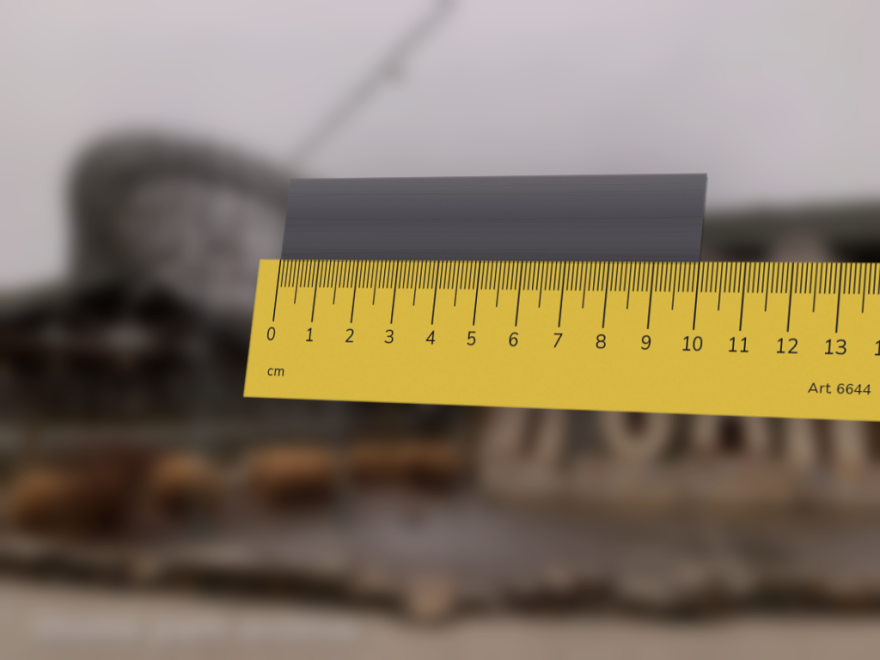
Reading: cm 10
